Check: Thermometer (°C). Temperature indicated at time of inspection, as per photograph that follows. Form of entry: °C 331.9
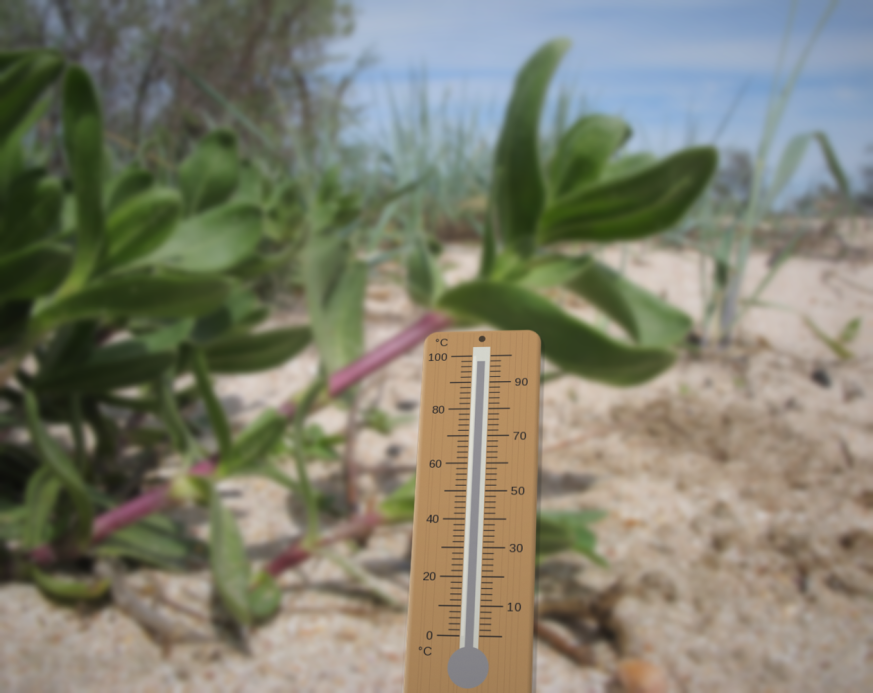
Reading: °C 98
